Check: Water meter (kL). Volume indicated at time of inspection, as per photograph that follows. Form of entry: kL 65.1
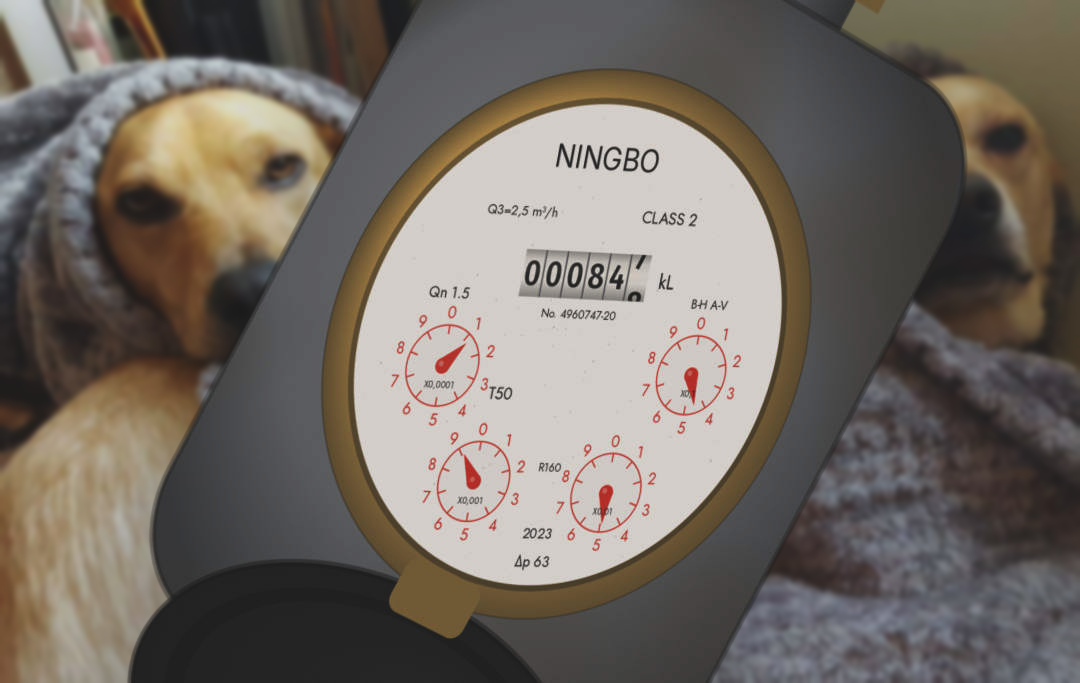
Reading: kL 847.4491
